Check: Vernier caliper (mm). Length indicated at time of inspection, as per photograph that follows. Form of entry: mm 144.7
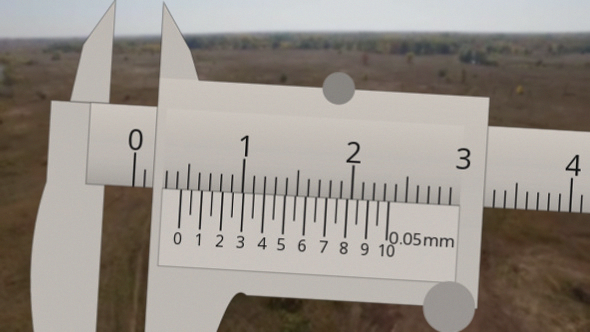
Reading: mm 4.4
